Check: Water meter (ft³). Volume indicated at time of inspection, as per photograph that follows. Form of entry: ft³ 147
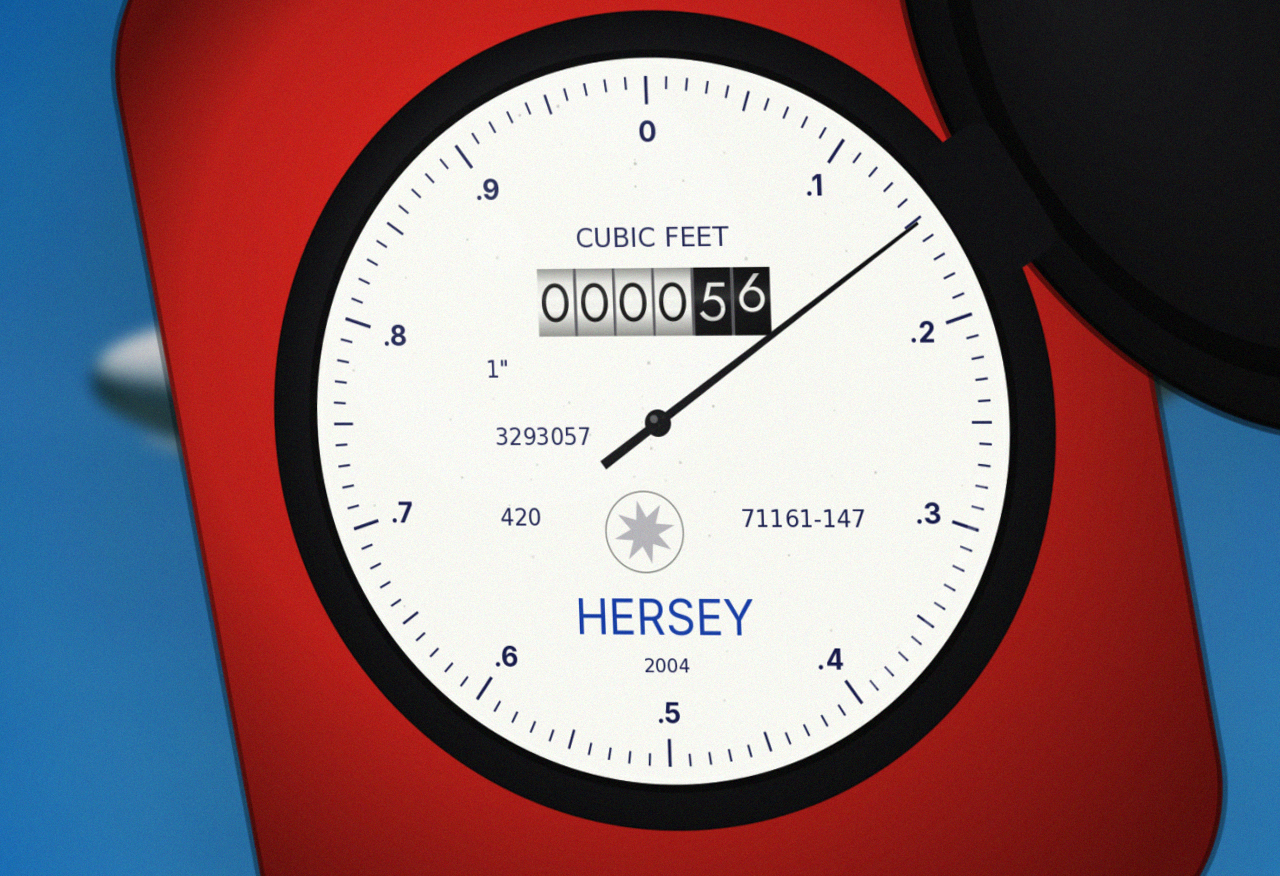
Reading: ft³ 56.15
